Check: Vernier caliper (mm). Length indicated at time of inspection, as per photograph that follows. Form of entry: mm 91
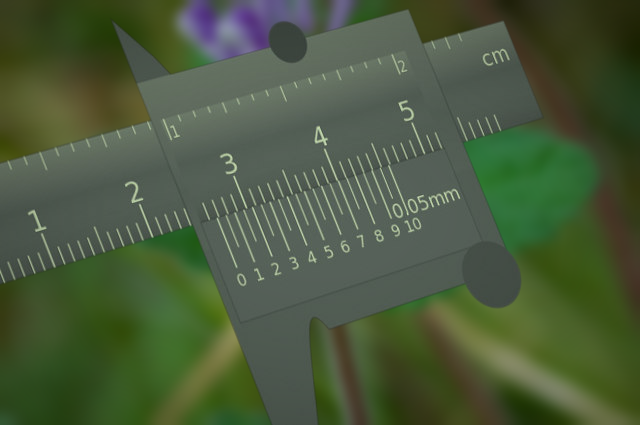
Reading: mm 26.8
